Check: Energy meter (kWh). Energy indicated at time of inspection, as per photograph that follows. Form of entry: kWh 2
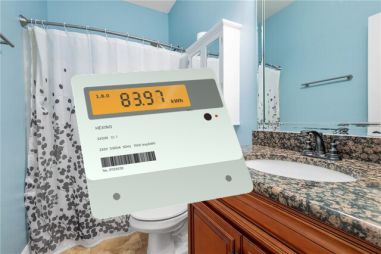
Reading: kWh 83.97
